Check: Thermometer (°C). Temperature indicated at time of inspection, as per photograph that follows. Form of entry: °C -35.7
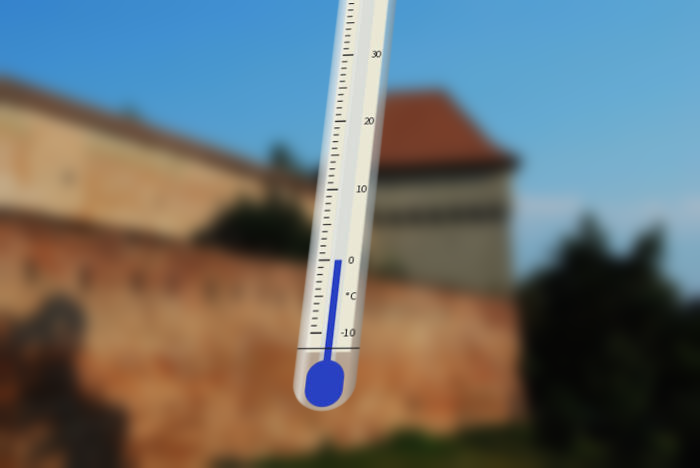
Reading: °C 0
